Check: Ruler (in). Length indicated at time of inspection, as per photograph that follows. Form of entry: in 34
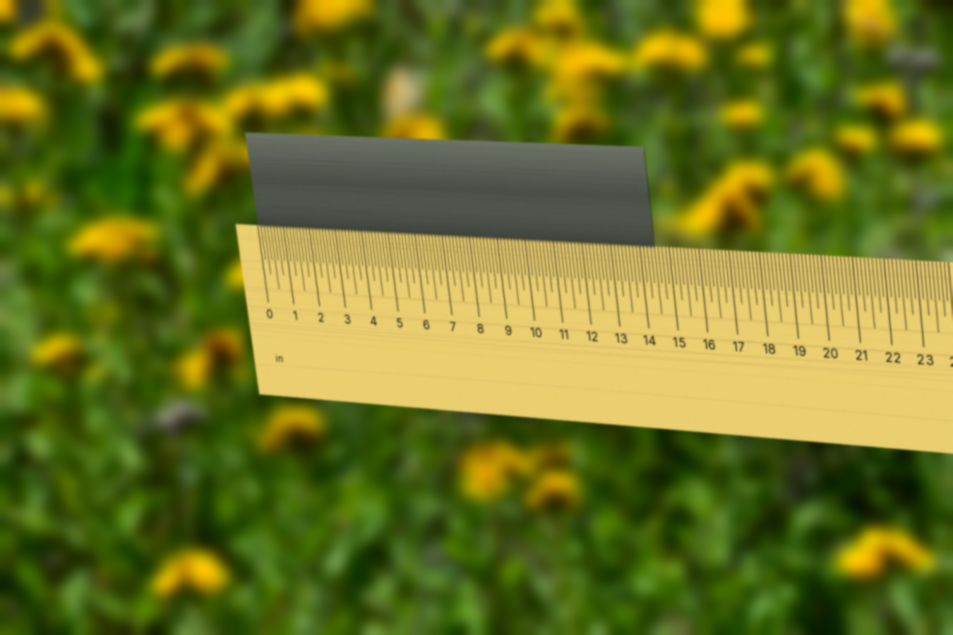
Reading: in 14.5
